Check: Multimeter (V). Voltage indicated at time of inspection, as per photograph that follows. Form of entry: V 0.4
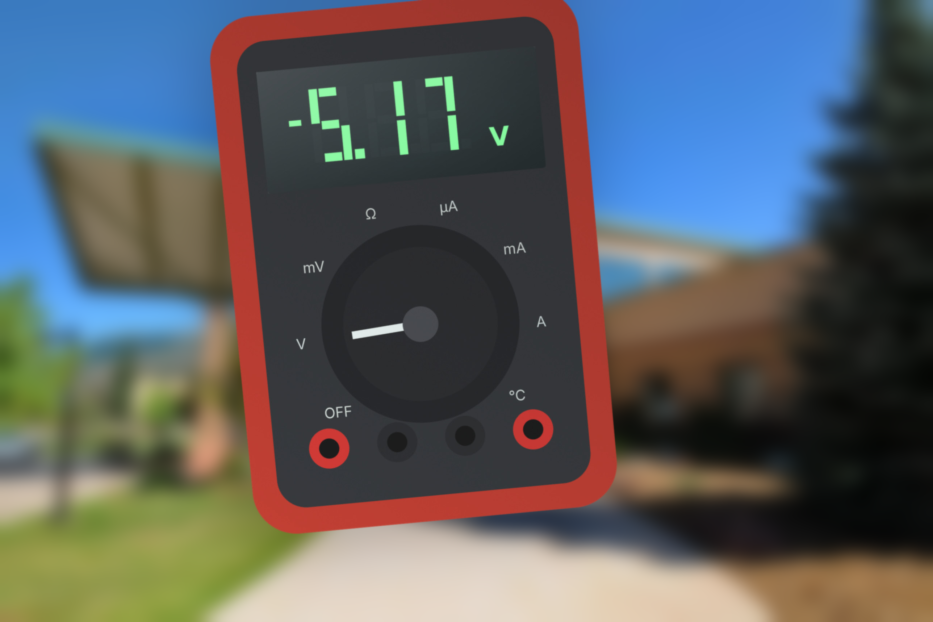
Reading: V -5.17
